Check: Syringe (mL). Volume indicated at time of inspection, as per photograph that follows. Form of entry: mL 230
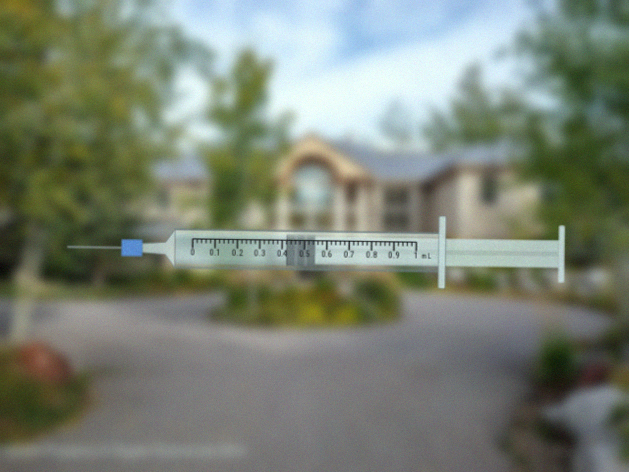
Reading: mL 0.42
